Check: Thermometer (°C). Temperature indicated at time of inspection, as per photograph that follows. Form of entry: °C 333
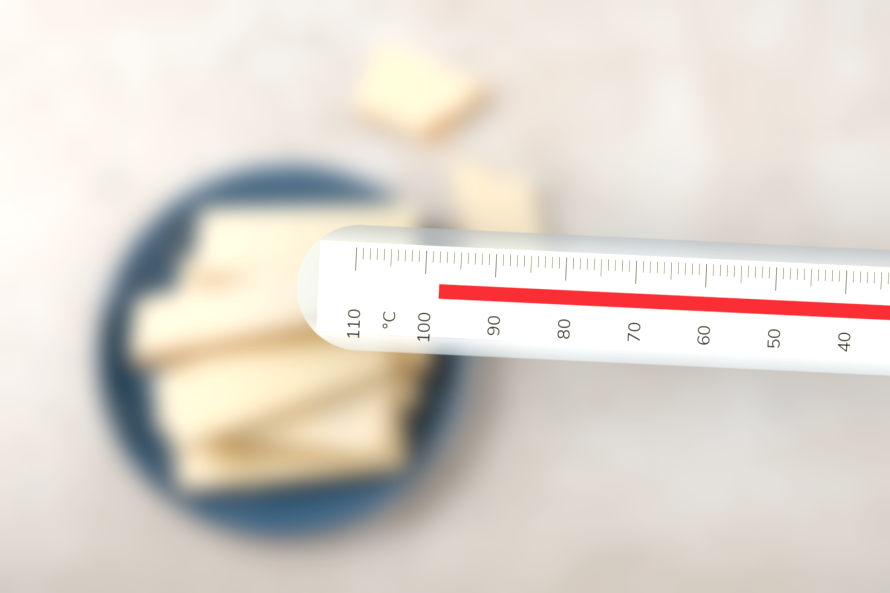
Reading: °C 98
